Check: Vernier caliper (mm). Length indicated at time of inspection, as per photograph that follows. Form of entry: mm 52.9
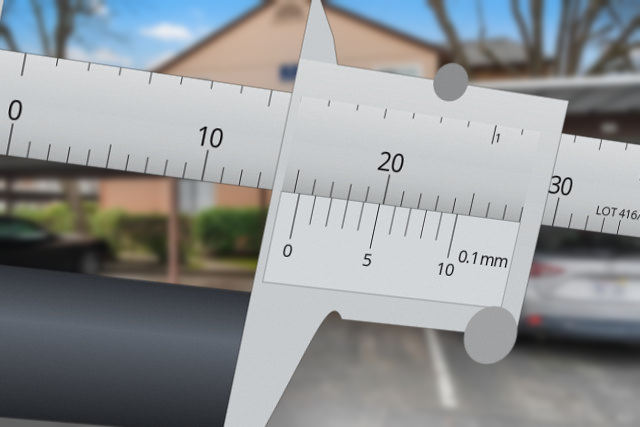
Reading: mm 15.3
